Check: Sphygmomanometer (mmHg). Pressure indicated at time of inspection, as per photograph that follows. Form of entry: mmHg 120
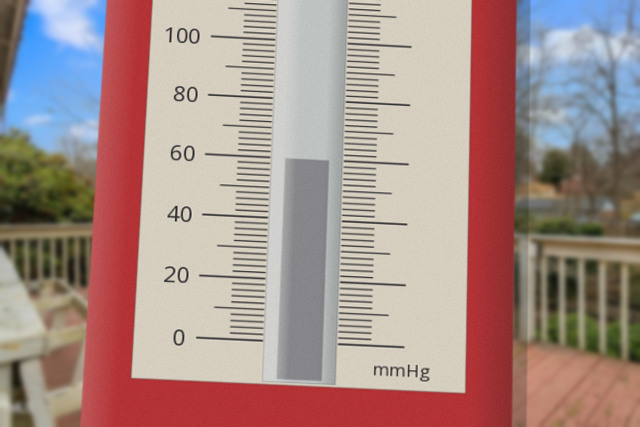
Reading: mmHg 60
